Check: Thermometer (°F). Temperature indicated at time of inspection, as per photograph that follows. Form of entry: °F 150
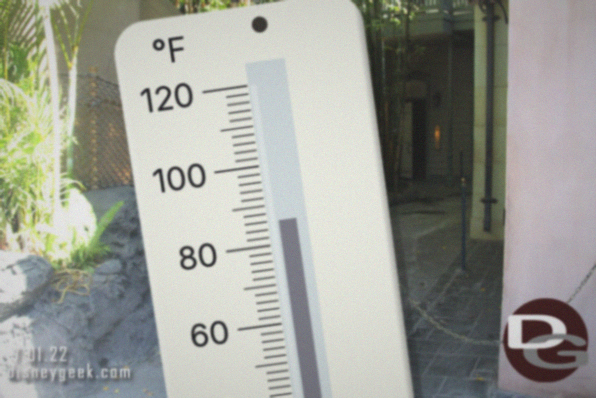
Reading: °F 86
